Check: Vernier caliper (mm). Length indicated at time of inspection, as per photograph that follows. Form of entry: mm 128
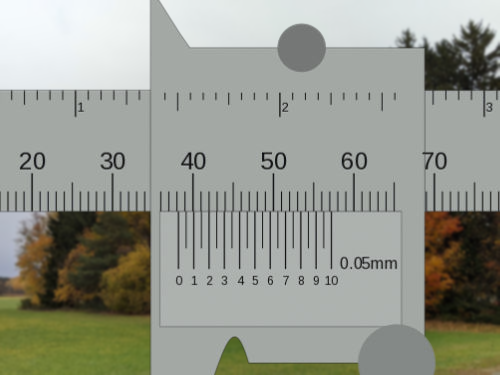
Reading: mm 38.2
